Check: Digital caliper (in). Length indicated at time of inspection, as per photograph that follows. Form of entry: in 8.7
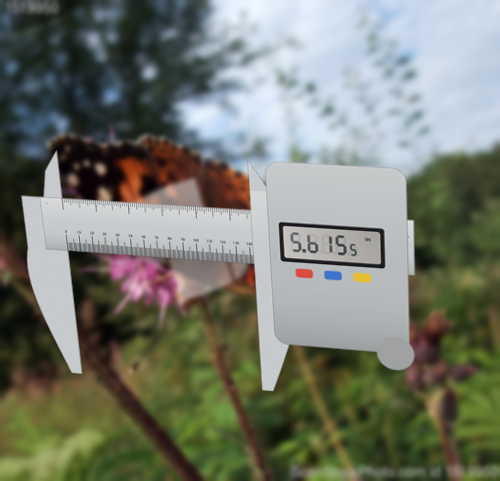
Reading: in 5.6155
